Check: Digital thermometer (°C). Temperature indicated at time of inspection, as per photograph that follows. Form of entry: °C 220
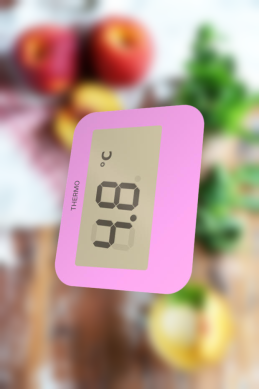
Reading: °C 4.8
